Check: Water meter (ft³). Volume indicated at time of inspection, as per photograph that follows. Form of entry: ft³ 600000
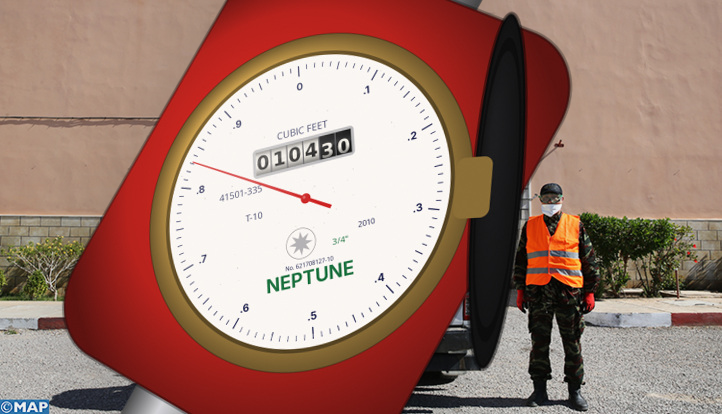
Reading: ft³ 10429.83
